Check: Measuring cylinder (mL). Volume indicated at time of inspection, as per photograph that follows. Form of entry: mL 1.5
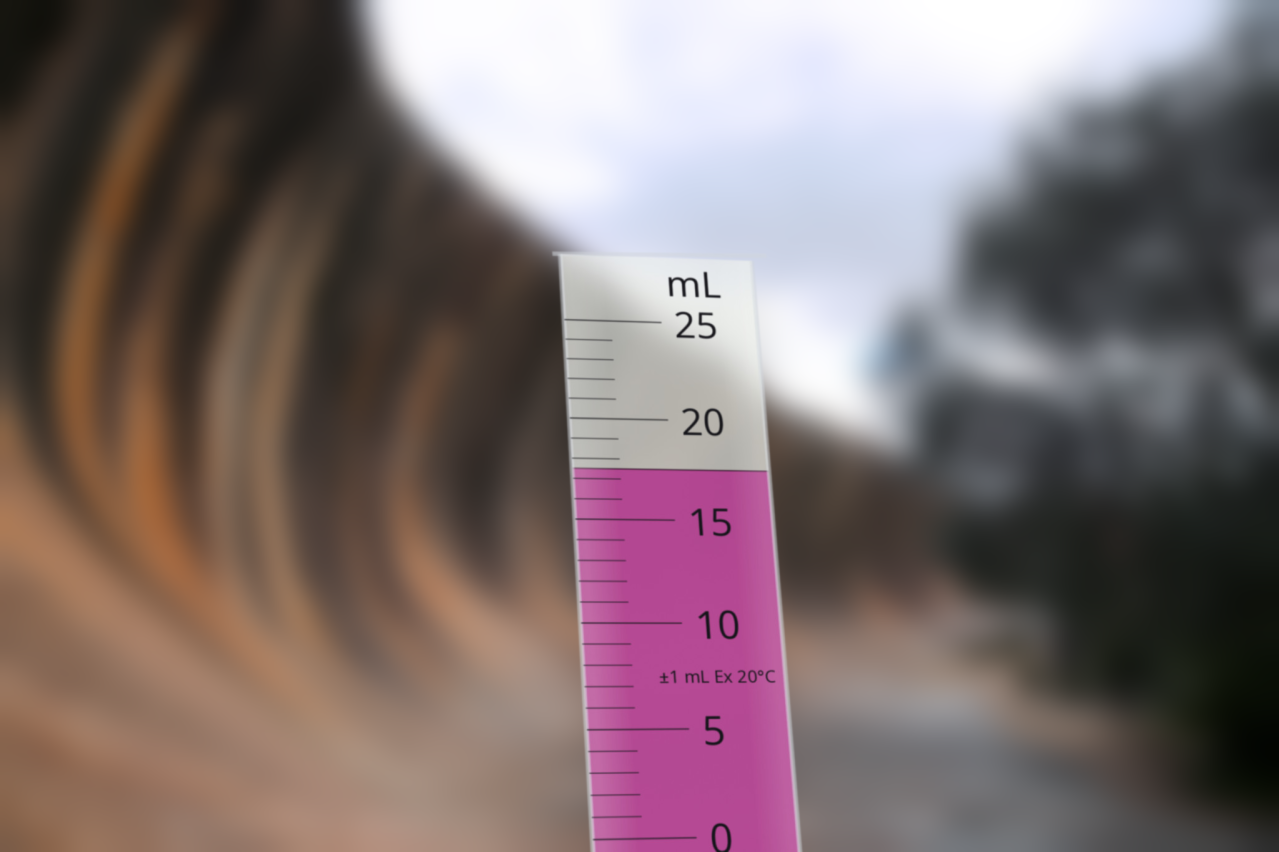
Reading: mL 17.5
